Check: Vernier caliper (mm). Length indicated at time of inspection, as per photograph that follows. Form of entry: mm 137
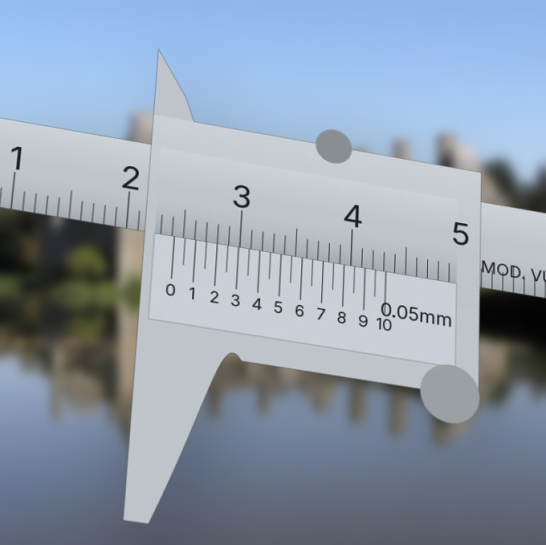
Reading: mm 24.2
